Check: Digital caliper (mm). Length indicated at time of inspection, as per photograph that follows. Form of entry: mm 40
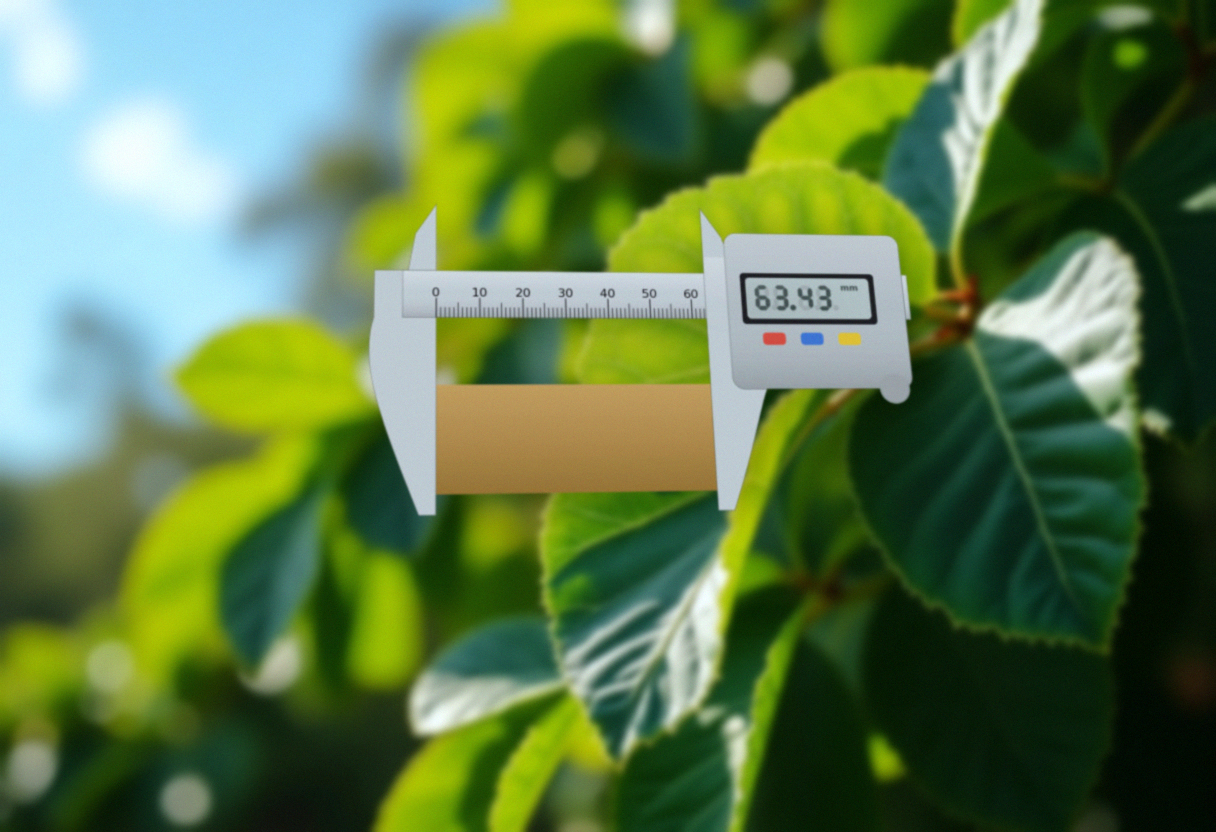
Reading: mm 63.43
